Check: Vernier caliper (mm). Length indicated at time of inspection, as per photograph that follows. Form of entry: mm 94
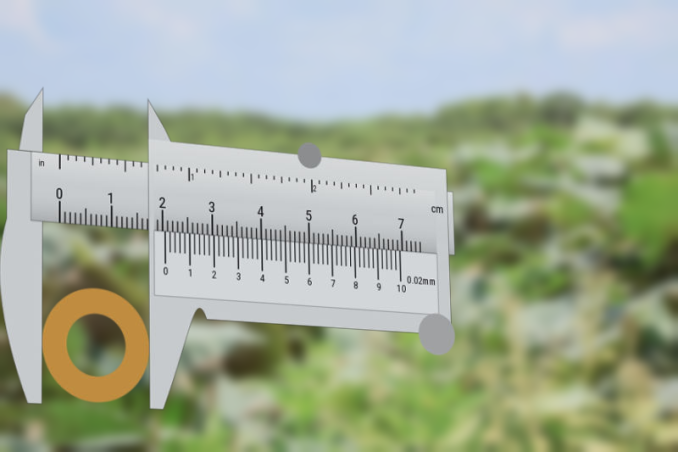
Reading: mm 20.5
